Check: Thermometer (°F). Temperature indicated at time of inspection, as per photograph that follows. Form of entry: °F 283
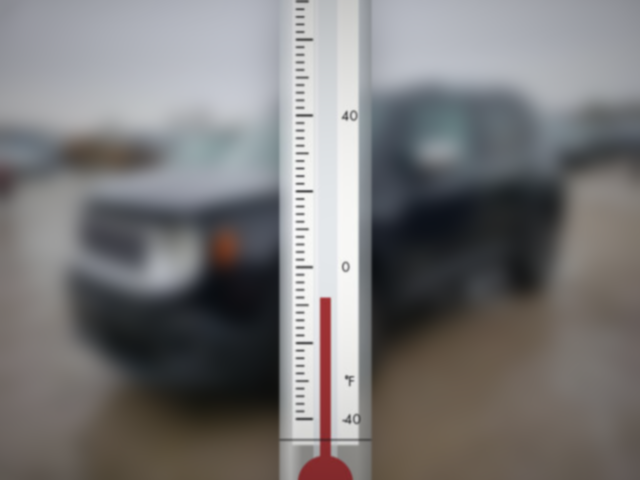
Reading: °F -8
